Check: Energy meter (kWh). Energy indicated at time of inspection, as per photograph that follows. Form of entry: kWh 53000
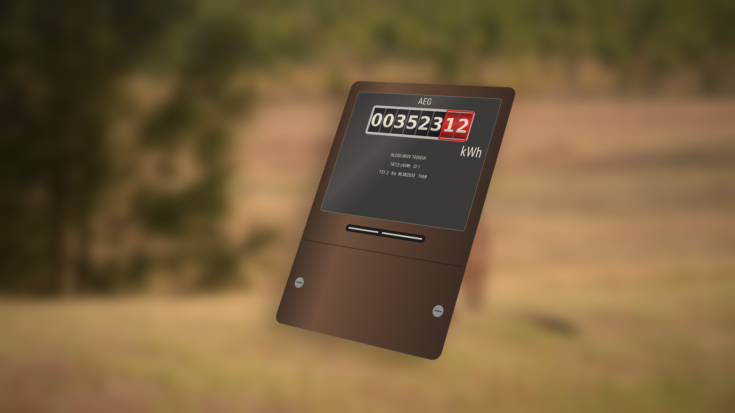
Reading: kWh 3523.12
